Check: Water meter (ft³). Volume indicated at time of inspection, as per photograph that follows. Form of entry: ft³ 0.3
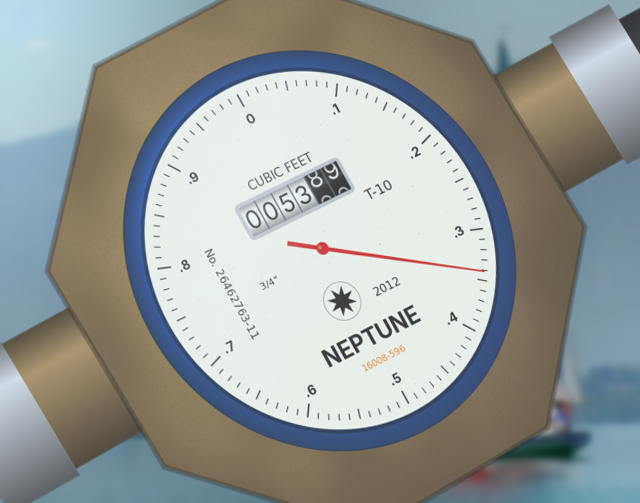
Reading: ft³ 5389.34
